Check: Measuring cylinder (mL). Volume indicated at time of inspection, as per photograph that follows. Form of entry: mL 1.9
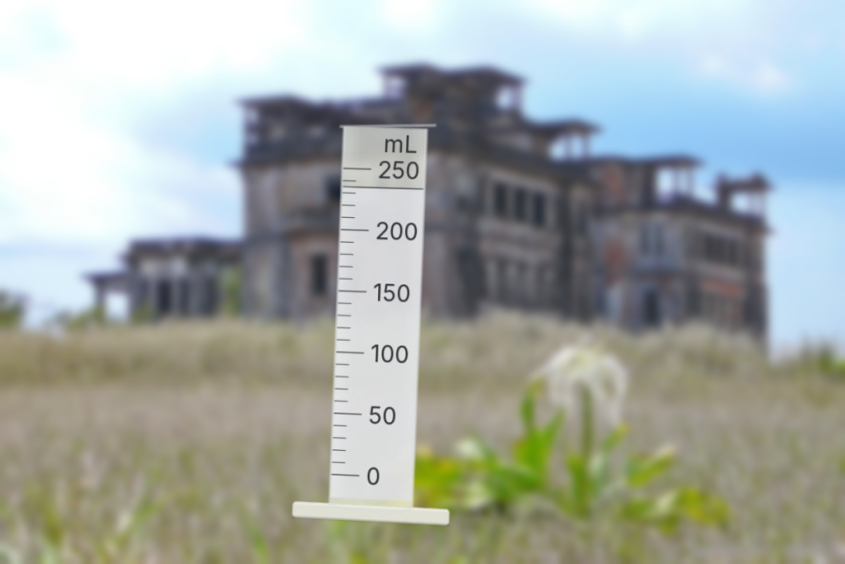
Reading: mL 235
